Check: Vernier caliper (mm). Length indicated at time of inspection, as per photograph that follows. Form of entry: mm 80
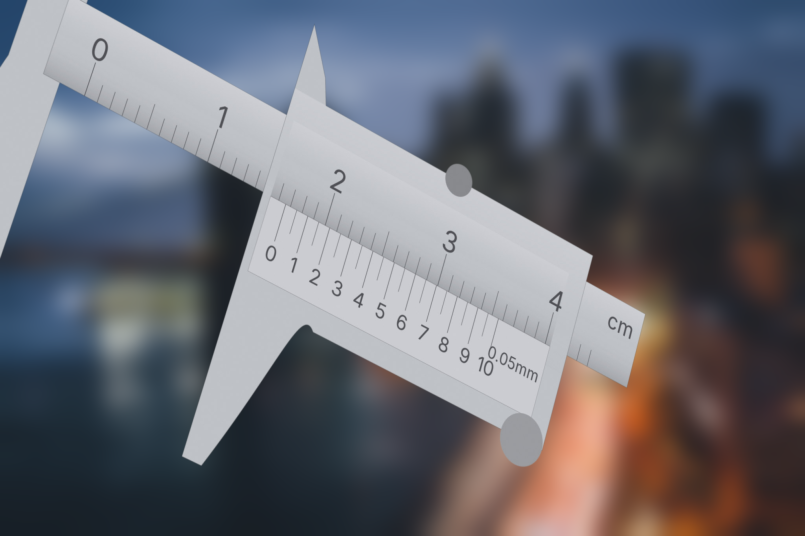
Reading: mm 16.6
